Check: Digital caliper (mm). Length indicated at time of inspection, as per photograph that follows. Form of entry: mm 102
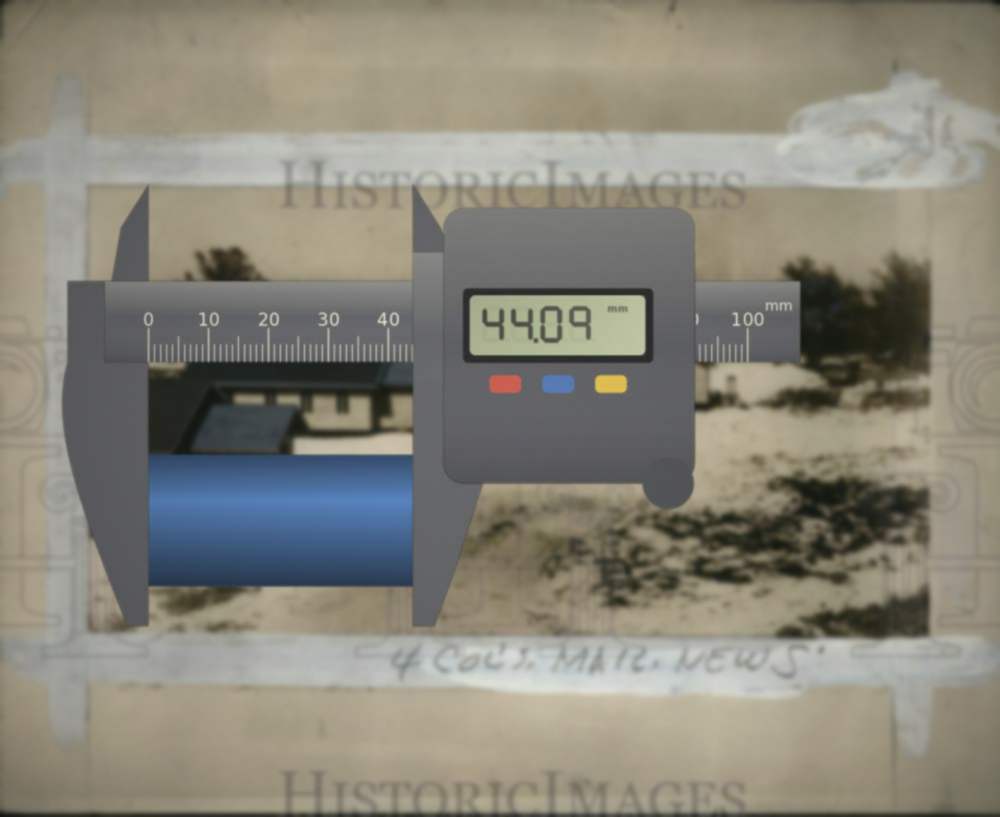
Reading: mm 44.09
